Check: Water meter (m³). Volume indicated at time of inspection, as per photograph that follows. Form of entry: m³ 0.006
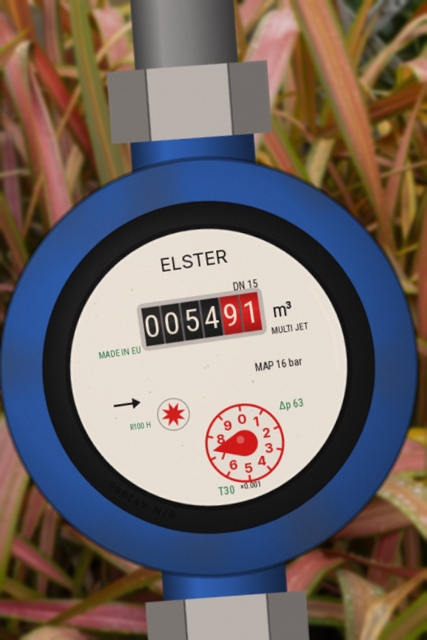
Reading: m³ 54.917
